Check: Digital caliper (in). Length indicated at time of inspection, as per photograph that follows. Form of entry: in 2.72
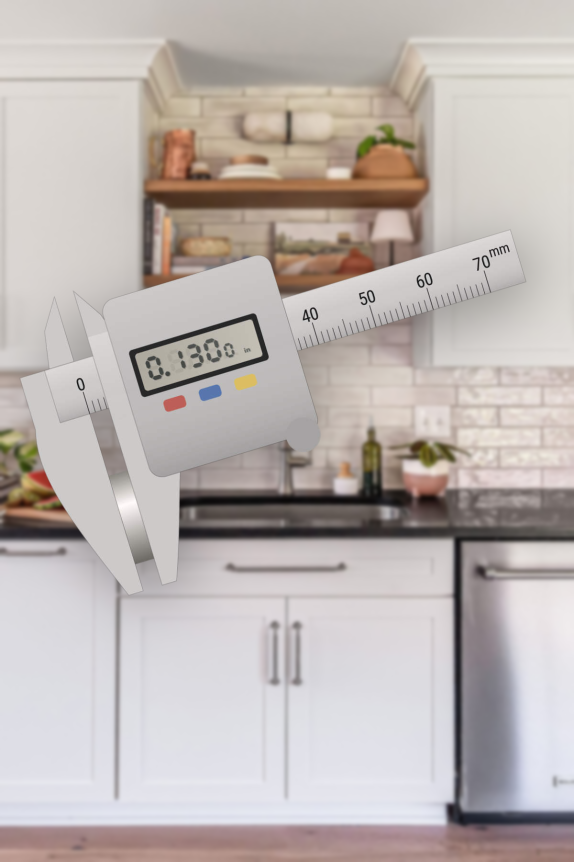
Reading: in 0.1300
